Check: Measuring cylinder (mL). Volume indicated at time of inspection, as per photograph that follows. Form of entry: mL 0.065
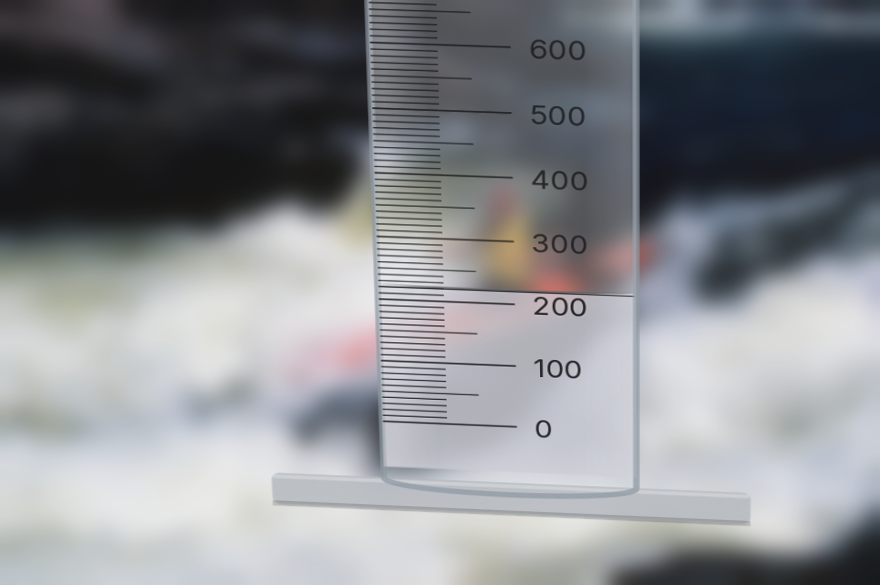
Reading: mL 220
